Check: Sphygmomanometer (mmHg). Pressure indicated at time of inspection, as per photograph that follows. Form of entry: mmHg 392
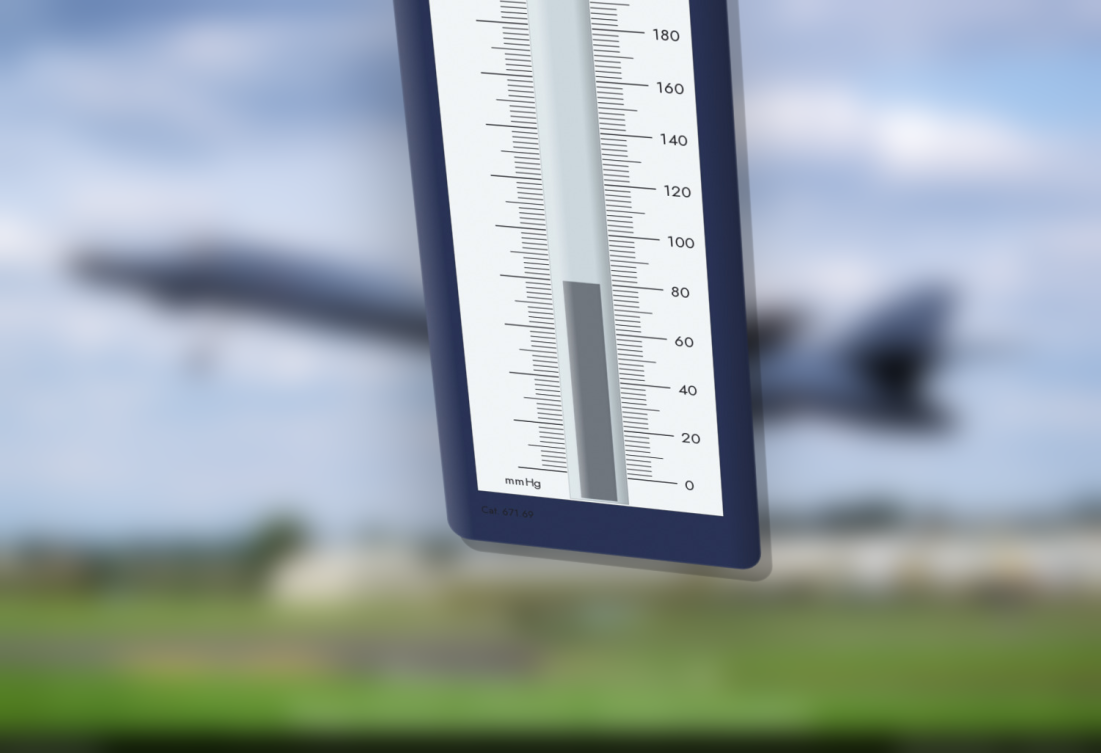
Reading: mmHg 80
